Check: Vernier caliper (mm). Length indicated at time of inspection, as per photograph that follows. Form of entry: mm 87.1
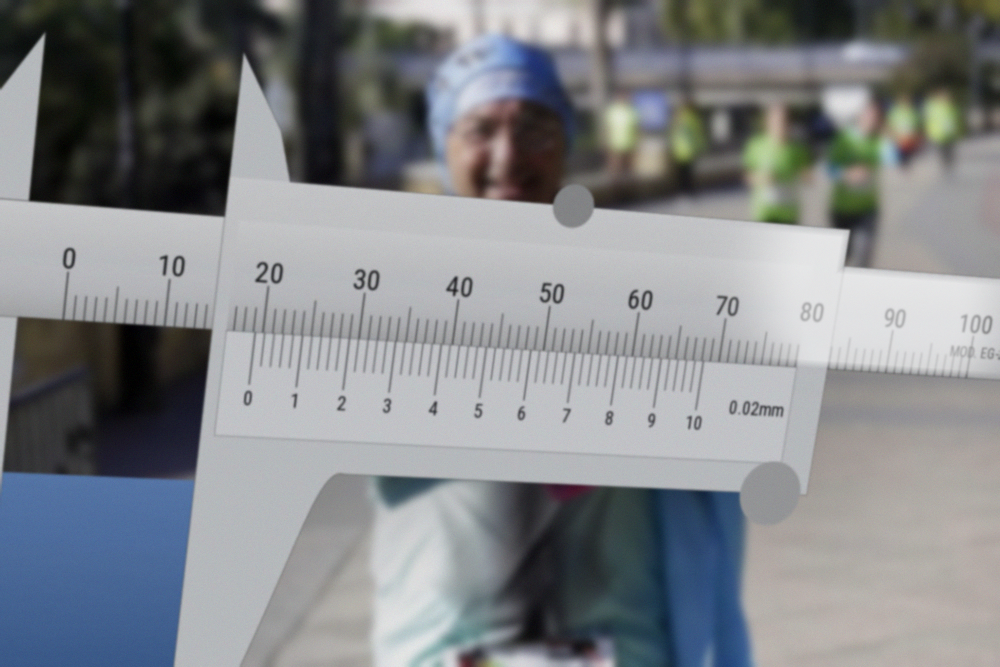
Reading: mm 19.2
